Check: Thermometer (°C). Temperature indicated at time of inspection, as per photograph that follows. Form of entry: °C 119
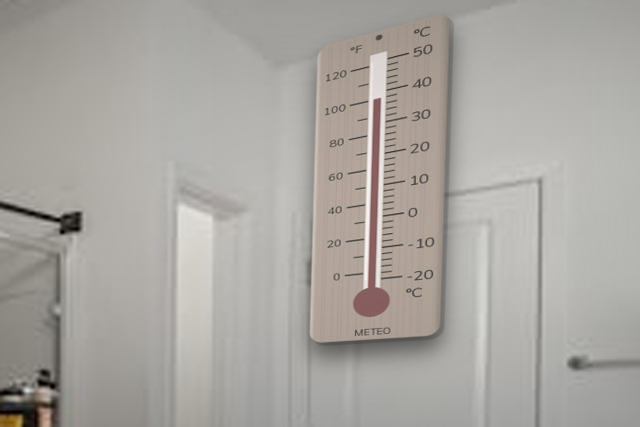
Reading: °C 38
